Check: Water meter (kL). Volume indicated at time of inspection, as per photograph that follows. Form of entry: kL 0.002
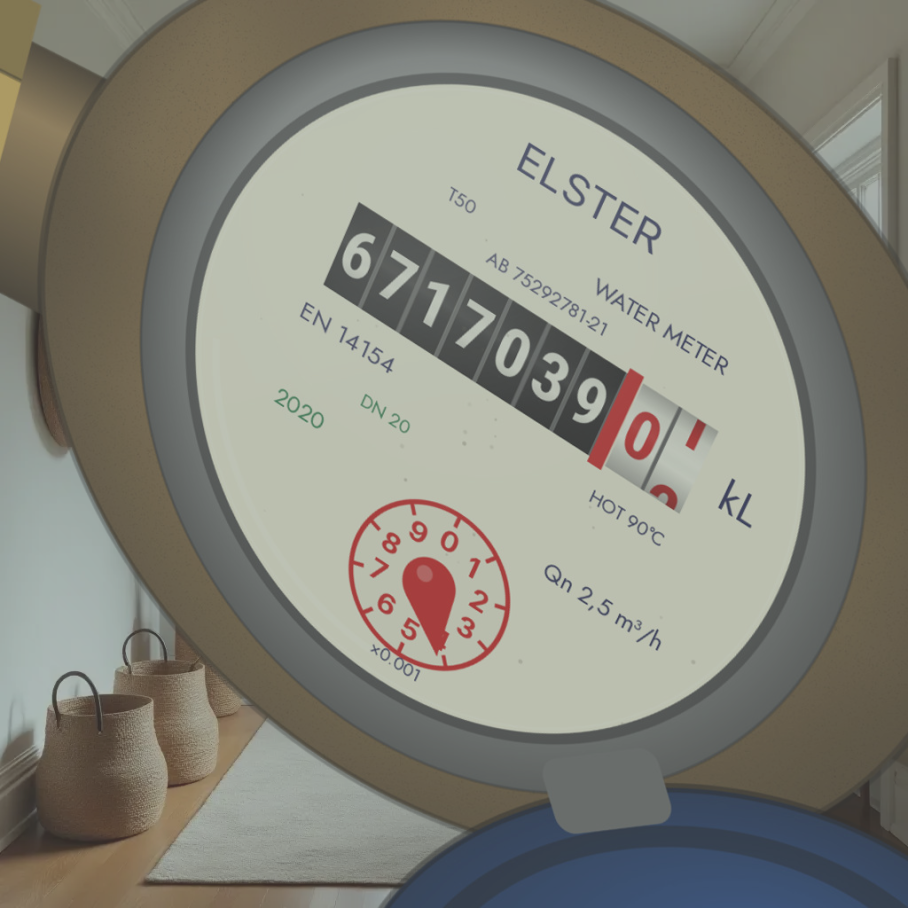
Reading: kL 6717039.014
